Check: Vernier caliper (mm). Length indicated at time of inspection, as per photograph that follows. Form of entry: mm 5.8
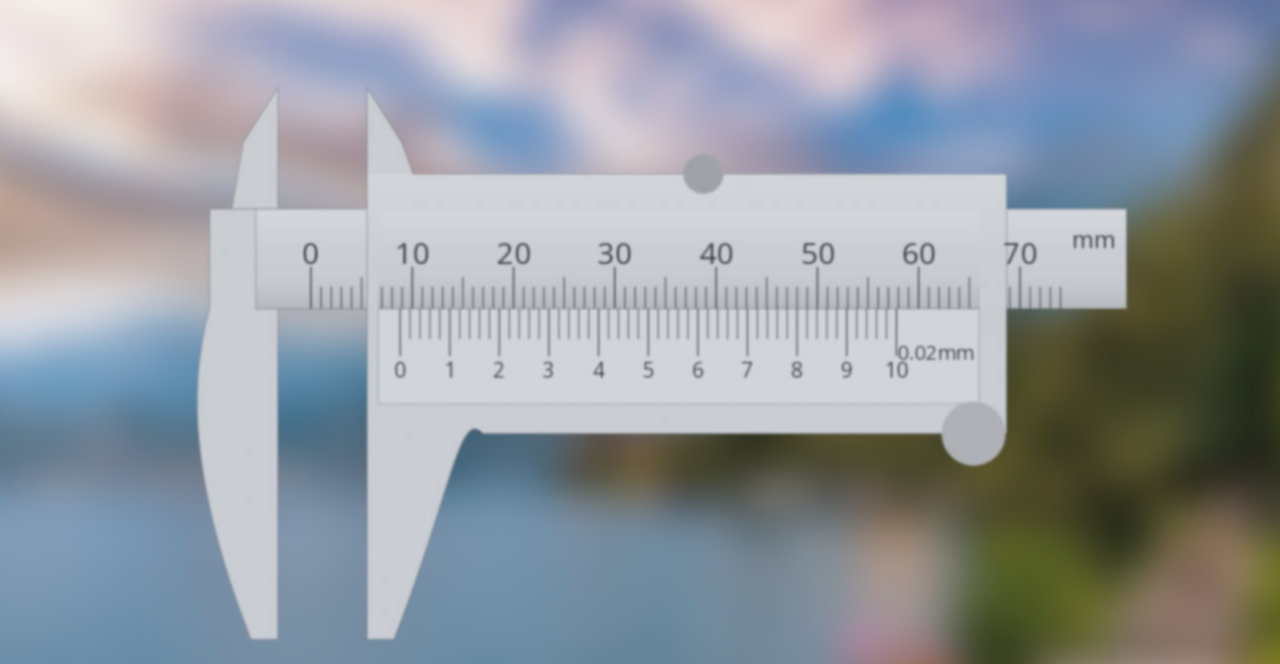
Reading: mm 8.8
